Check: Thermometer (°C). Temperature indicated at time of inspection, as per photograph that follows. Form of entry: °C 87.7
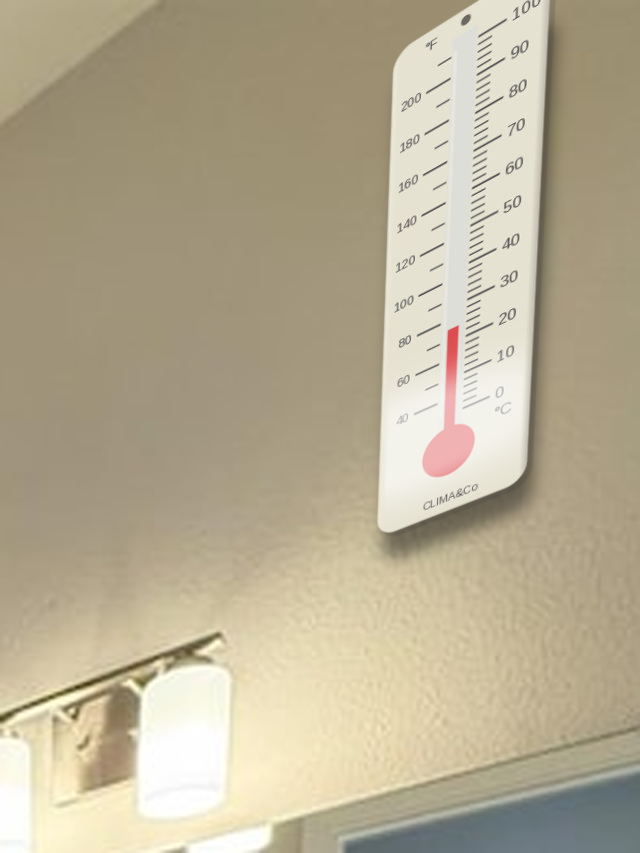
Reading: °C 24
